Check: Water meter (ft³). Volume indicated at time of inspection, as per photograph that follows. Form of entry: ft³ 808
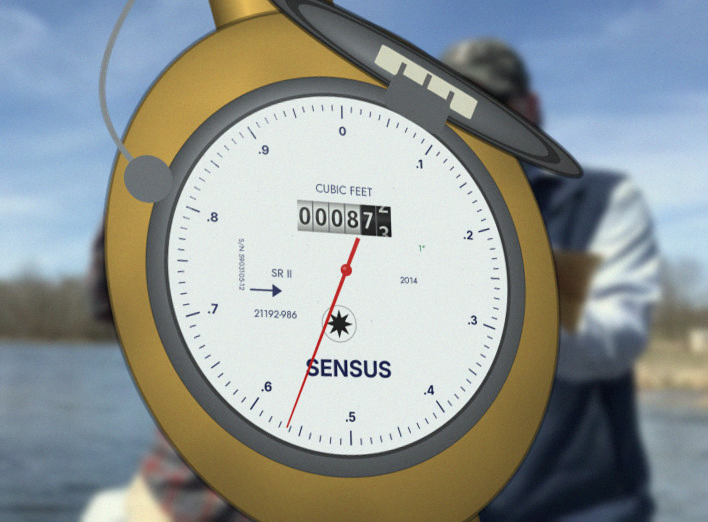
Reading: ft³ 872.56
